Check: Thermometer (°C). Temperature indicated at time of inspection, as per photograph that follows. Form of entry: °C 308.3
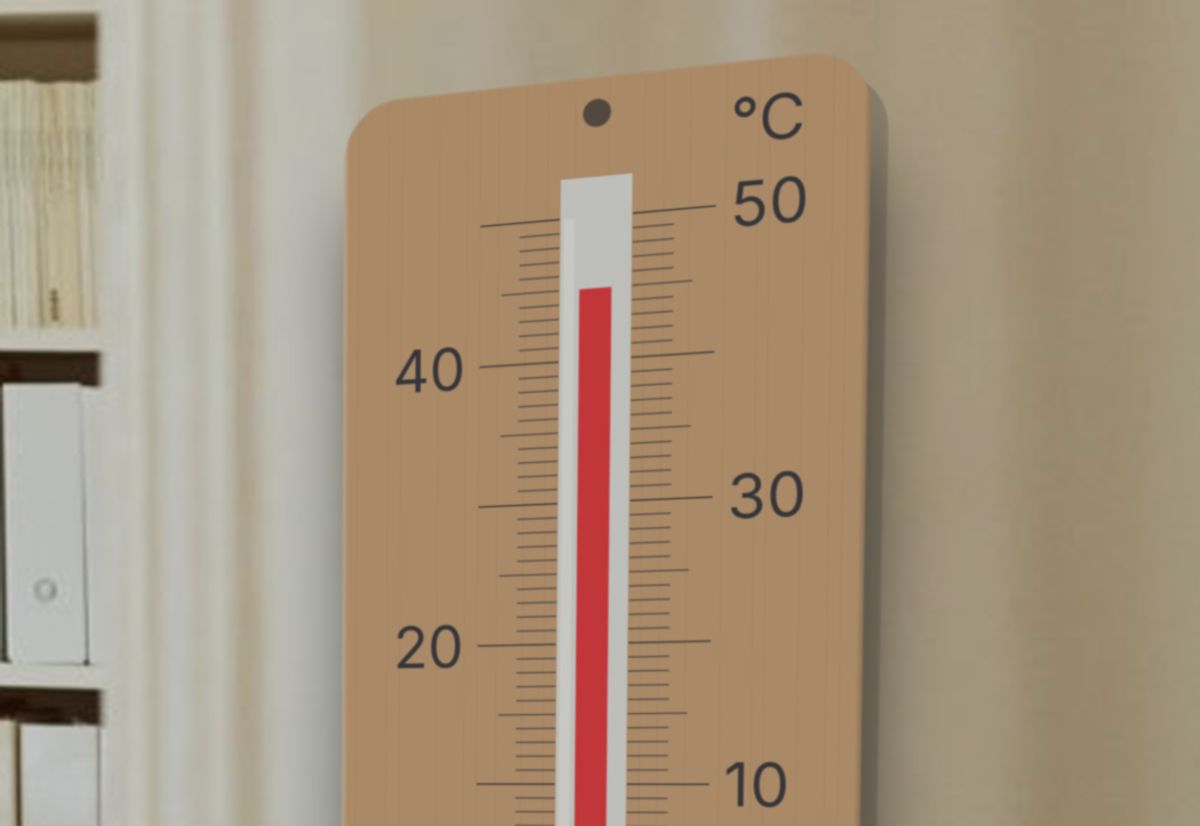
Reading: °C 45
